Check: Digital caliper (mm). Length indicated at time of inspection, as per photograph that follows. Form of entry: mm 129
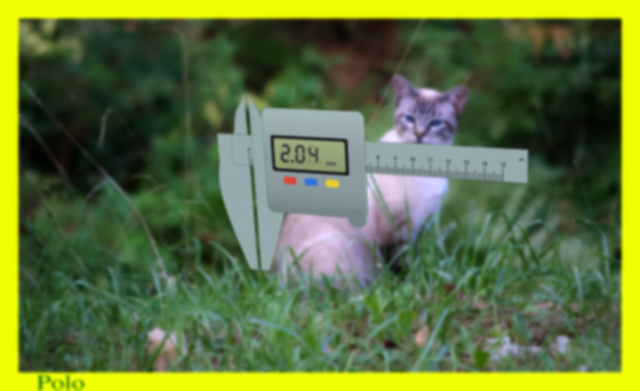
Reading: mm 2.04
